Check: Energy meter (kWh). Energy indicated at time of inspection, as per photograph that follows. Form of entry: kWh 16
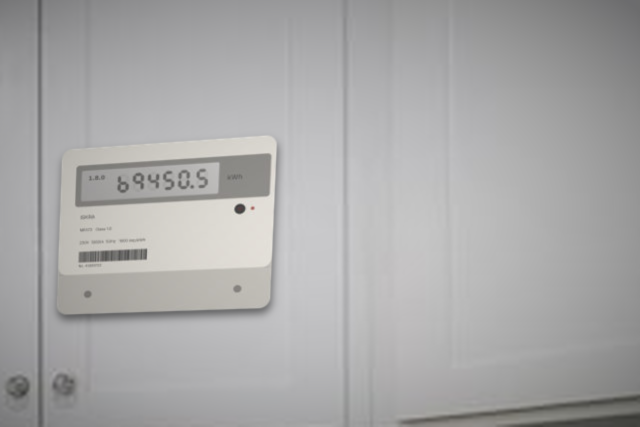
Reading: kWh 69450.5
